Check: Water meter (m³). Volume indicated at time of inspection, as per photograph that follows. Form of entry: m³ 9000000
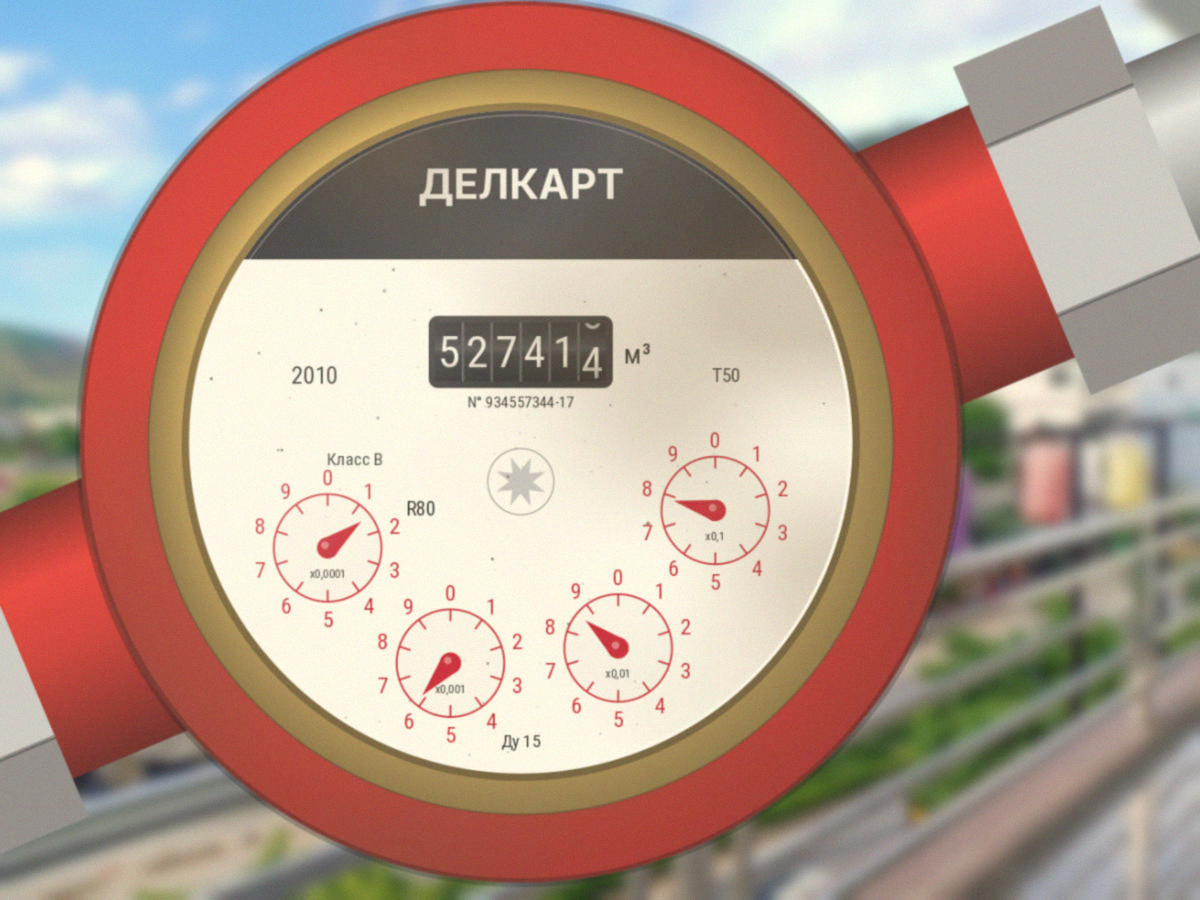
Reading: m³ 527413.7861
